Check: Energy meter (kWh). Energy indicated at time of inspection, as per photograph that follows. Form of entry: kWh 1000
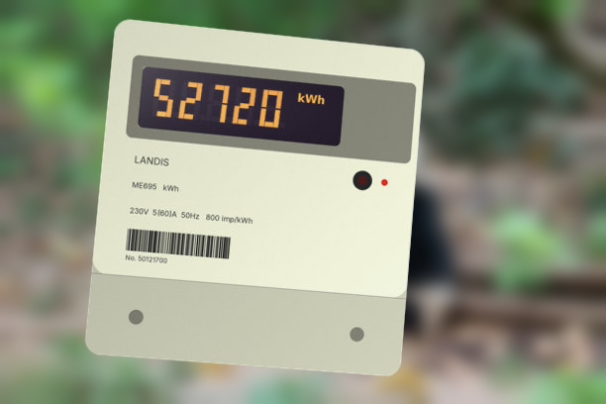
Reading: kWh 52720
